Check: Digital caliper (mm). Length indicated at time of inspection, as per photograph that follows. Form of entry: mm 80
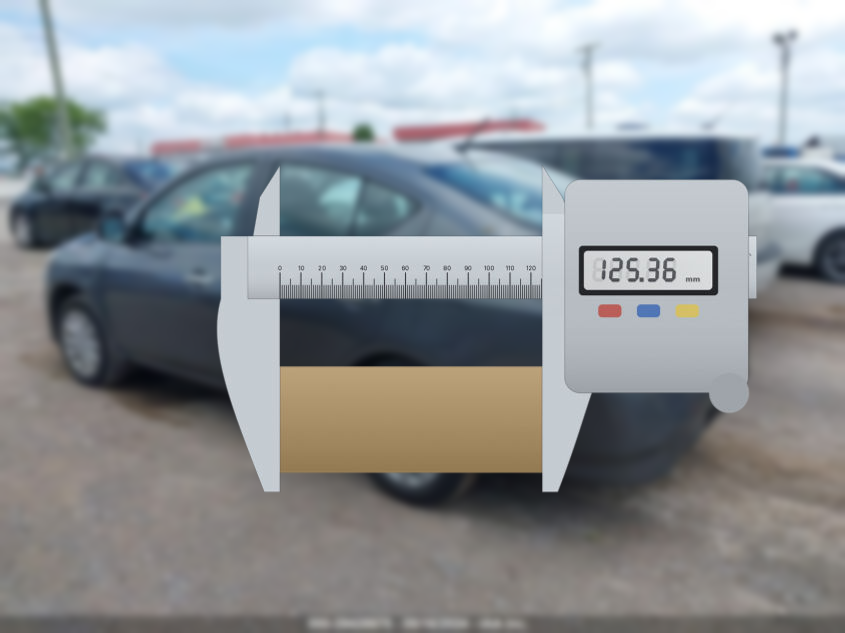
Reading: mm 125.36
